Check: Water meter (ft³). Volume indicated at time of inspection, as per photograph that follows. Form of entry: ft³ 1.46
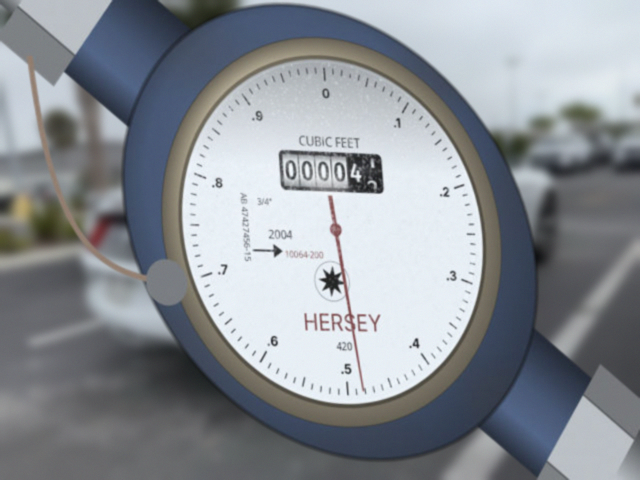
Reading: ft³ 41.48
